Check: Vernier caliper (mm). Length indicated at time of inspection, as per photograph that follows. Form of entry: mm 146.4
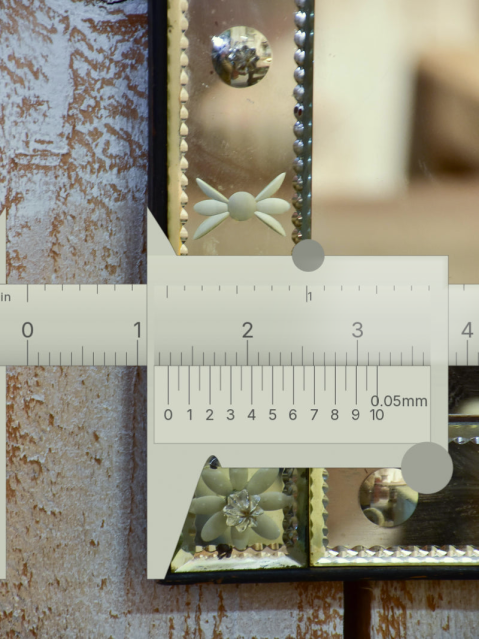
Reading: mm 12.8
